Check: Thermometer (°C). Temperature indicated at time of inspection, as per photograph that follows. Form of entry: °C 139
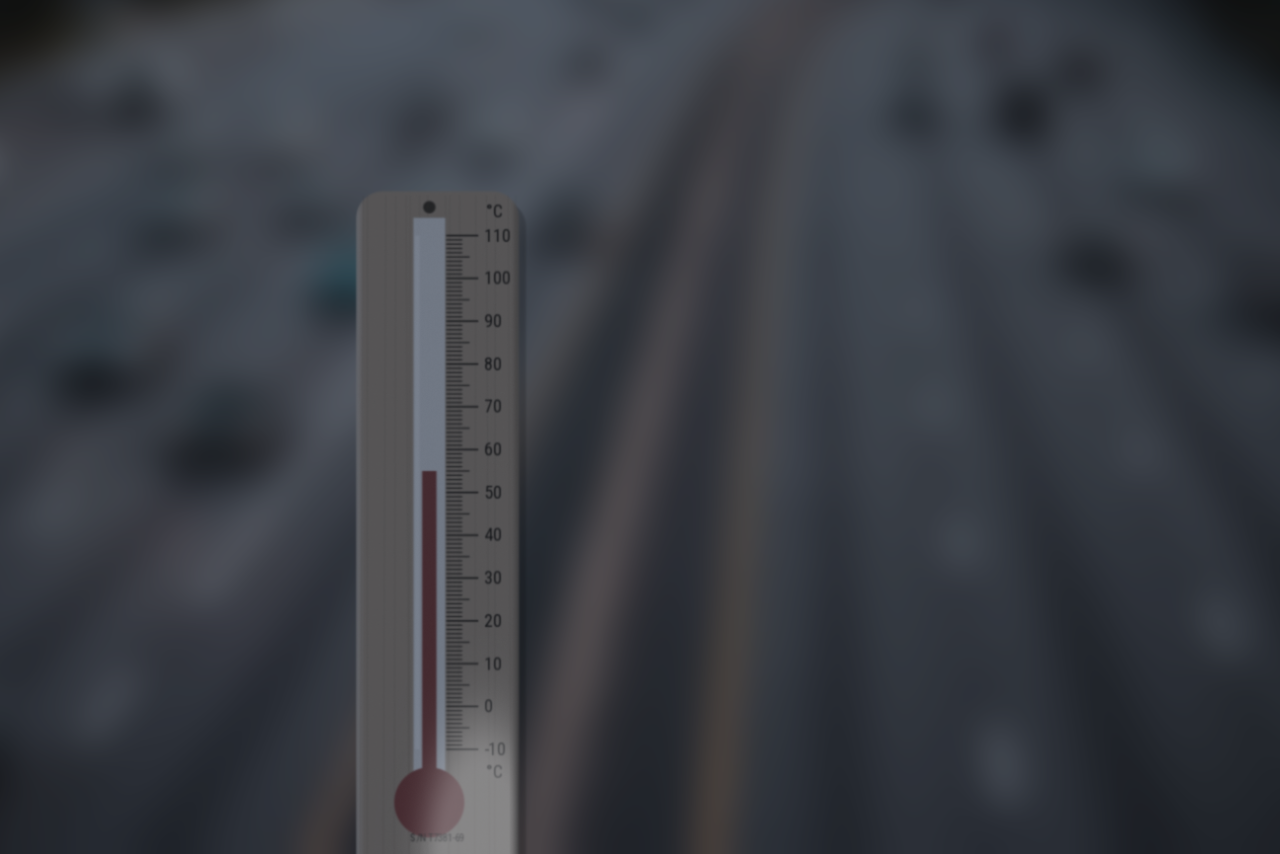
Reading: °C 55
